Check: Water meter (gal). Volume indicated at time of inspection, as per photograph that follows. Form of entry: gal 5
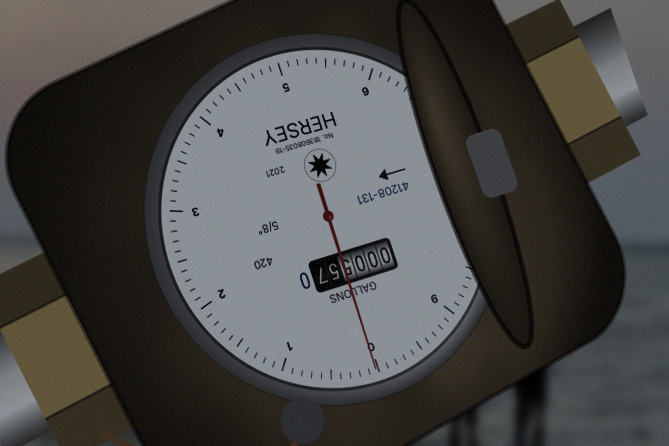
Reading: gal 5570.0
